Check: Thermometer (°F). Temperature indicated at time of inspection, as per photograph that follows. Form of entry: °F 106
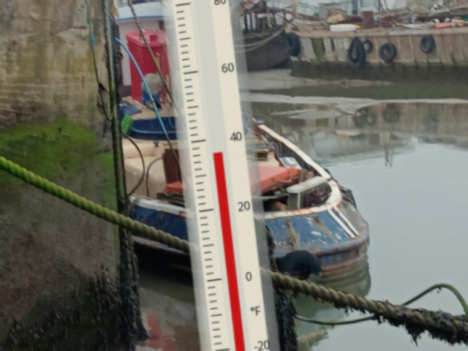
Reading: °F 36
